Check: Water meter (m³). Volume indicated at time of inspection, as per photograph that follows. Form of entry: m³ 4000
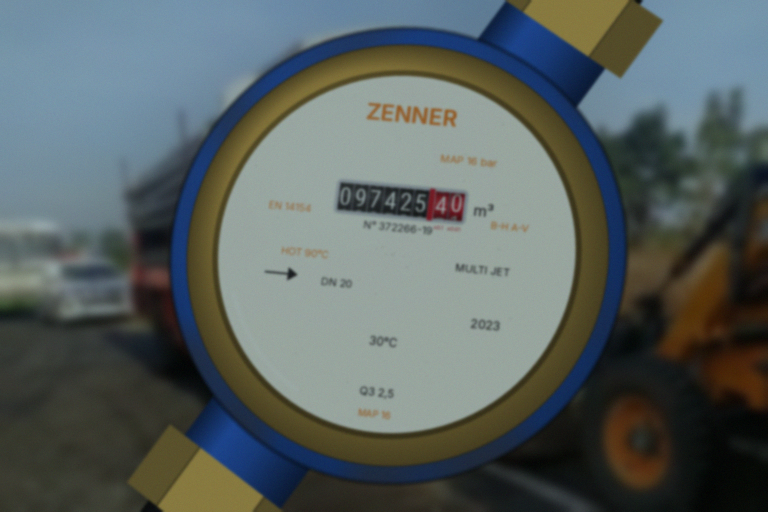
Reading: m³ 97425.40
